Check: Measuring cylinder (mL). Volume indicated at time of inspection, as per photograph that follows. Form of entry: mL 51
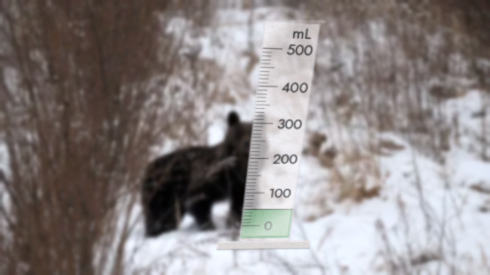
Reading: mL 50
